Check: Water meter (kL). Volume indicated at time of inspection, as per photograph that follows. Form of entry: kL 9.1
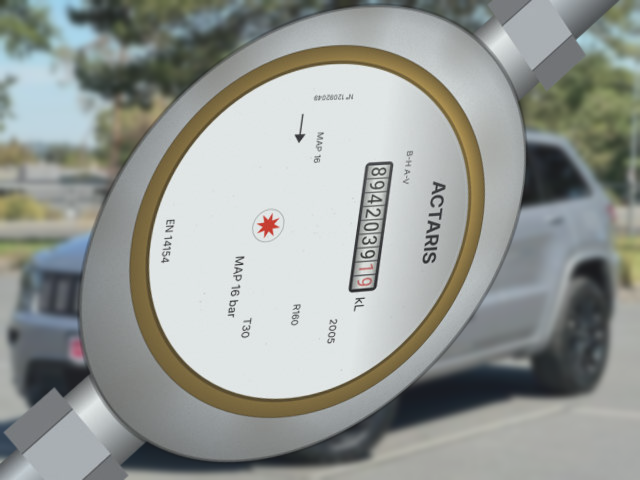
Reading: kL 8942039.19
